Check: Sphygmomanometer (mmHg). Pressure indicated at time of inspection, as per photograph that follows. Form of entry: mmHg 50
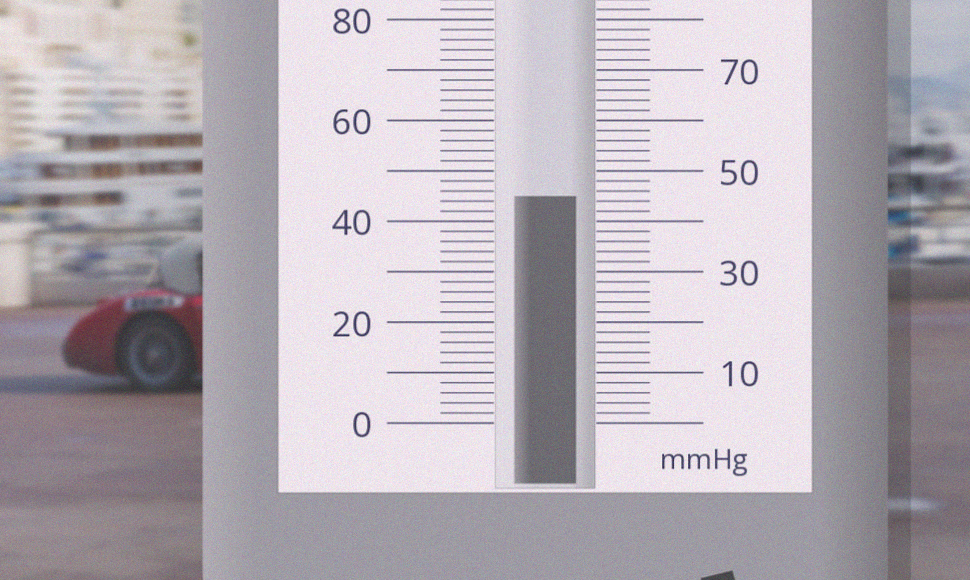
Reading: mmHg 45
